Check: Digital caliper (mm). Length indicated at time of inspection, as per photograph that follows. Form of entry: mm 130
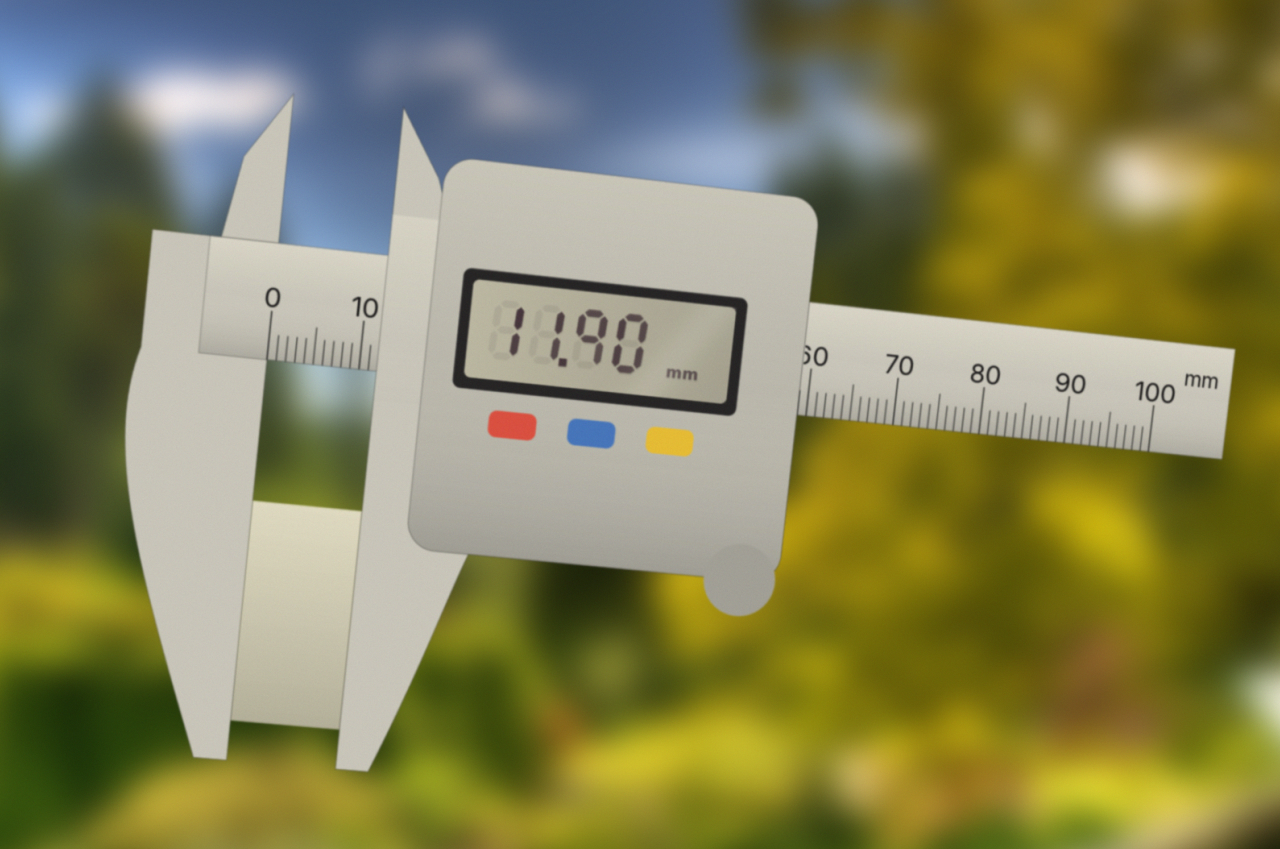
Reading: mm 11.90
